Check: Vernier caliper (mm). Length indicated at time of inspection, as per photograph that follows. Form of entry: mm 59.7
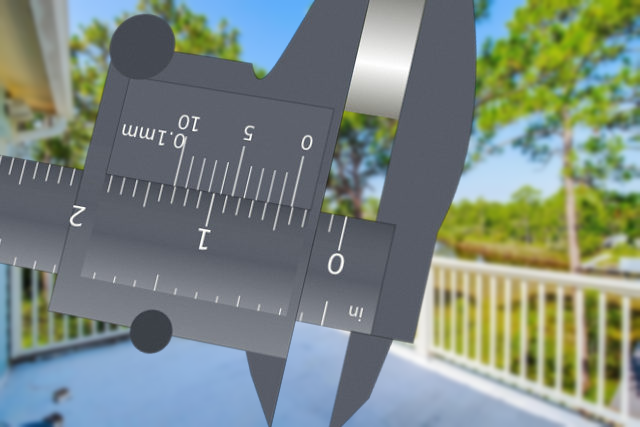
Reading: mm 4.1
